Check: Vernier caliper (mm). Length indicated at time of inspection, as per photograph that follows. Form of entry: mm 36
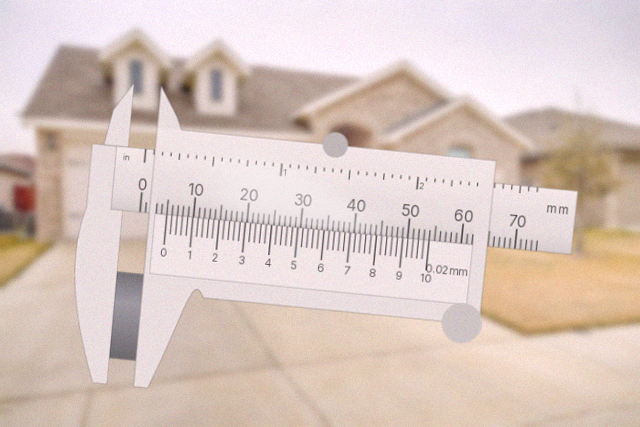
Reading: mm 5.0
